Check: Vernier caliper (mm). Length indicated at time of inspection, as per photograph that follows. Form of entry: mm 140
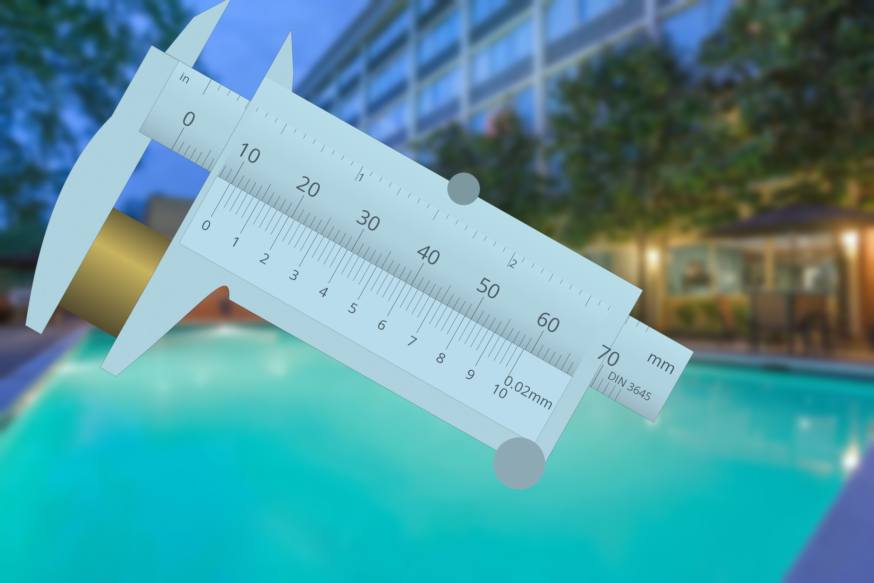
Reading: mm 9.8
